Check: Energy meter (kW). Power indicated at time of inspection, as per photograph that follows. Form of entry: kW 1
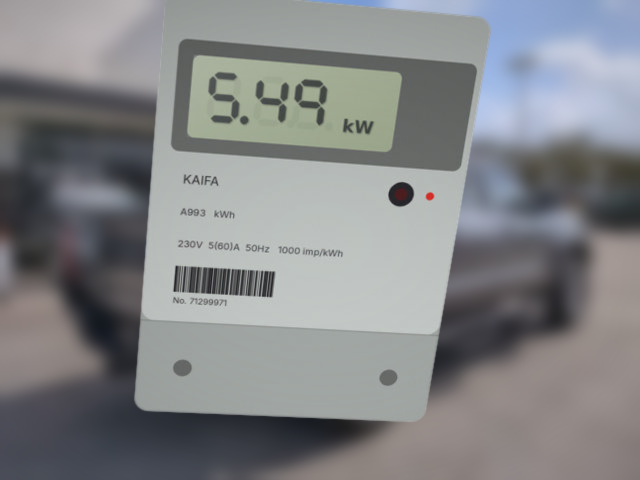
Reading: kW 5.49
